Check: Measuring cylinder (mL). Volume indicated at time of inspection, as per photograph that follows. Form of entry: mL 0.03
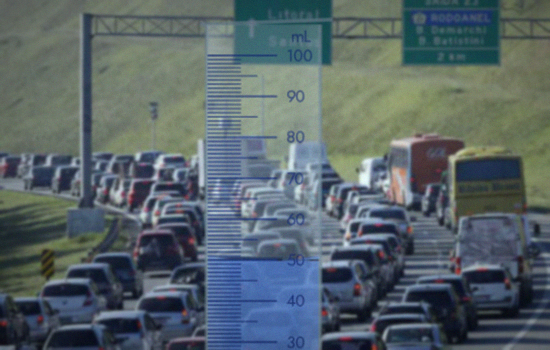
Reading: mL 50
